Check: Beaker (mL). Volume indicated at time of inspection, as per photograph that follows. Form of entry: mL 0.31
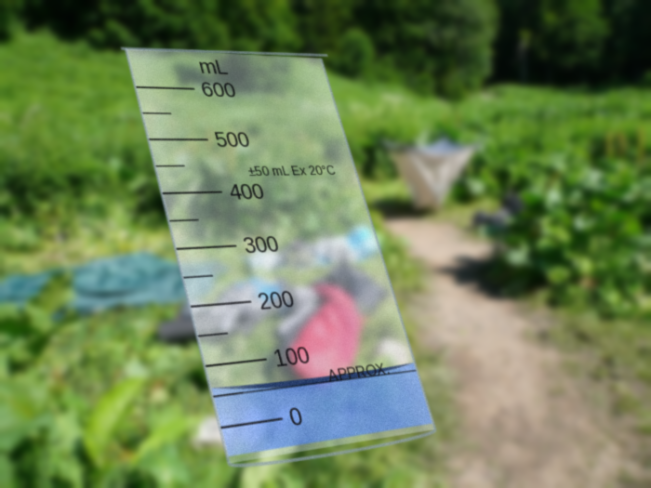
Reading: mL 50
